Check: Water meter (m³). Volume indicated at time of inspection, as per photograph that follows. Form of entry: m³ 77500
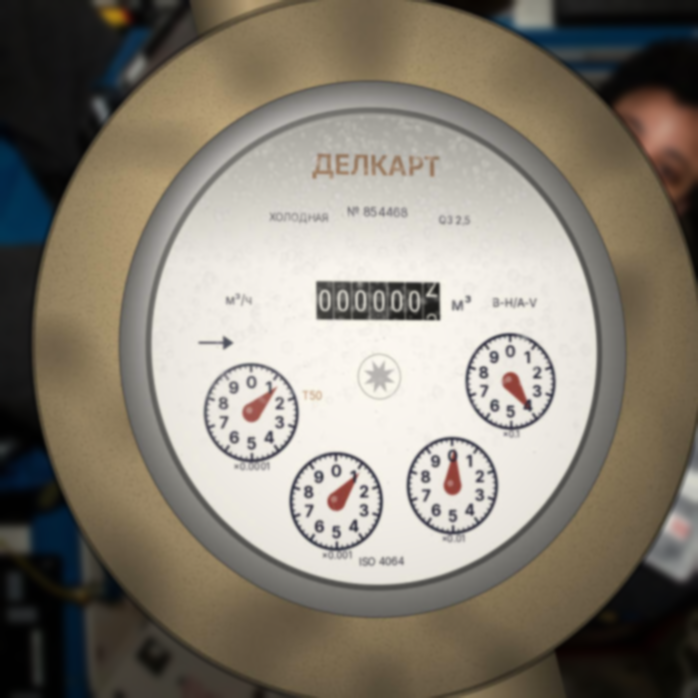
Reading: m³ 2.4011
